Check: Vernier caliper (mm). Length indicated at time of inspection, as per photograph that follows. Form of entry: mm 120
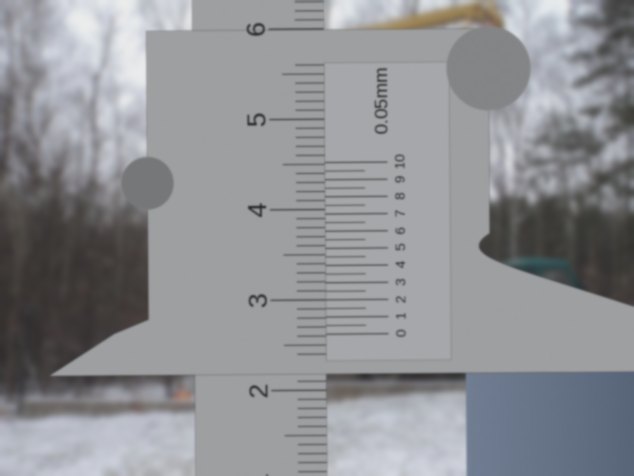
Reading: mm 26.2
